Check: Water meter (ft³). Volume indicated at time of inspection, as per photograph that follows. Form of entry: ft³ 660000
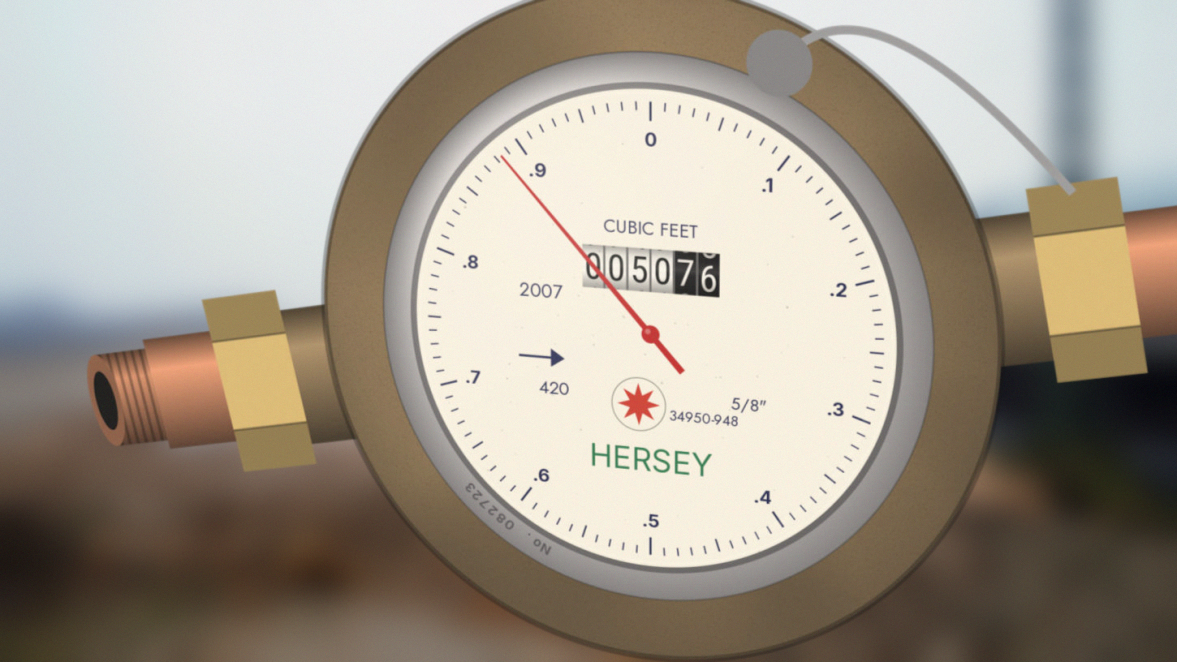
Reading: ft³ 5075.88
